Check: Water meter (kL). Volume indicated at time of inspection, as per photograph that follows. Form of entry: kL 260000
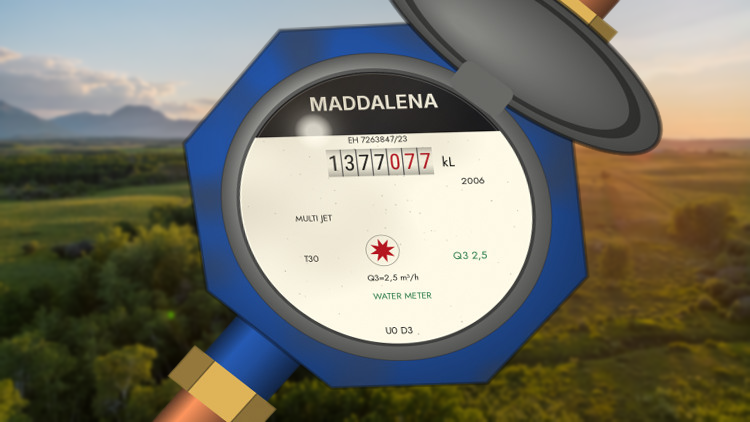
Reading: kL 1377.077
